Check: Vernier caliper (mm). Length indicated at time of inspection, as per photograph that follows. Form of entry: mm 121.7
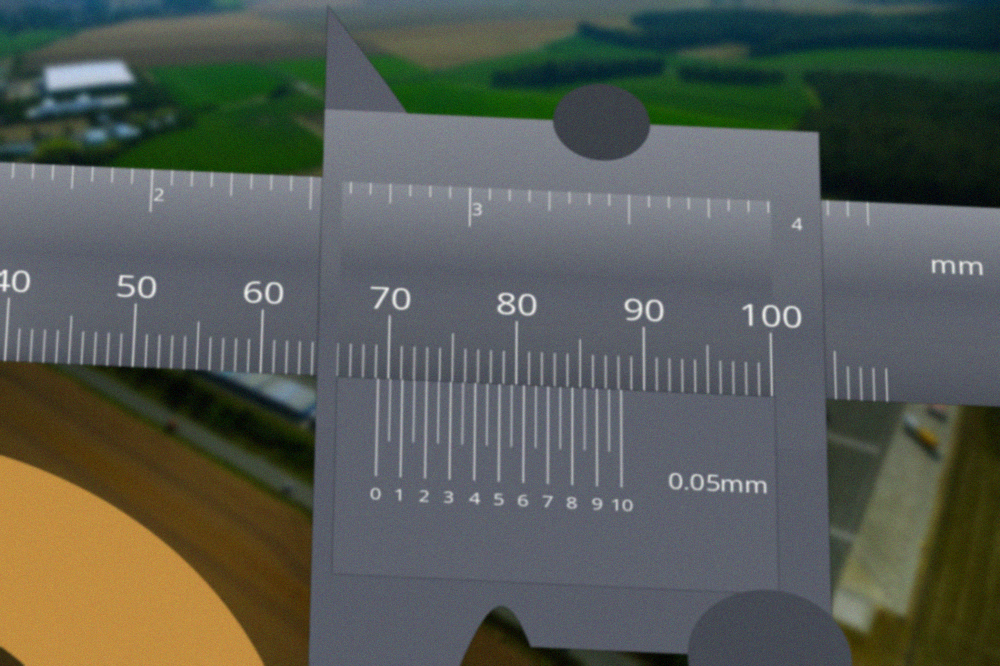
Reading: mm 69.2
